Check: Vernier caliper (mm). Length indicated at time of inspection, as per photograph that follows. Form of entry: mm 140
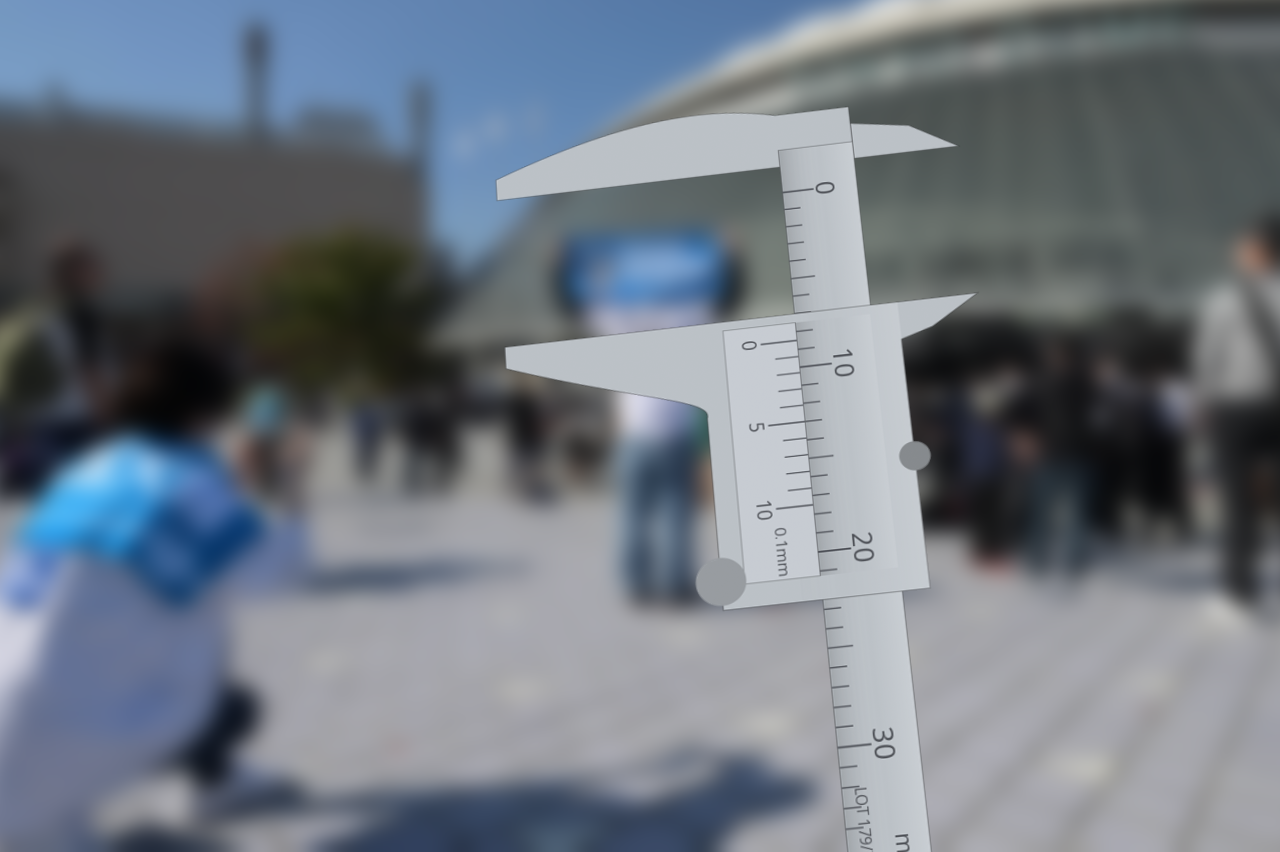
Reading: mm 8.5
